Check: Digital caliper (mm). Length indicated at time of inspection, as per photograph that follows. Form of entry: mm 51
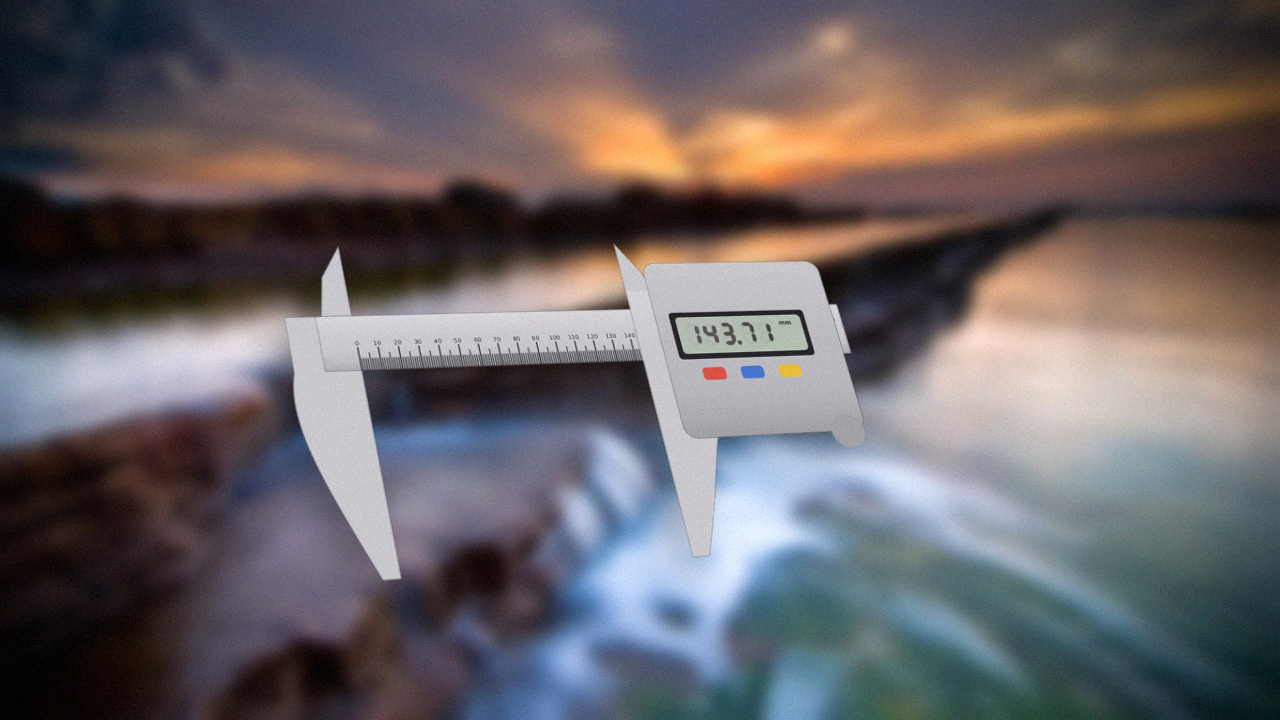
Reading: mm 143.71
